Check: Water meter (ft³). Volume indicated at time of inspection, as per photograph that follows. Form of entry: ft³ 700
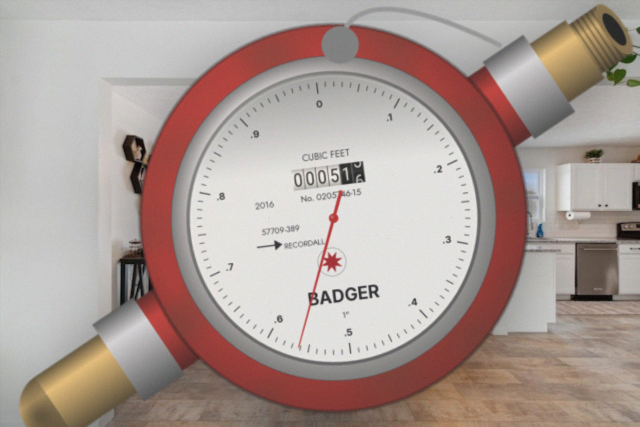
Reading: ft³ 515.56
